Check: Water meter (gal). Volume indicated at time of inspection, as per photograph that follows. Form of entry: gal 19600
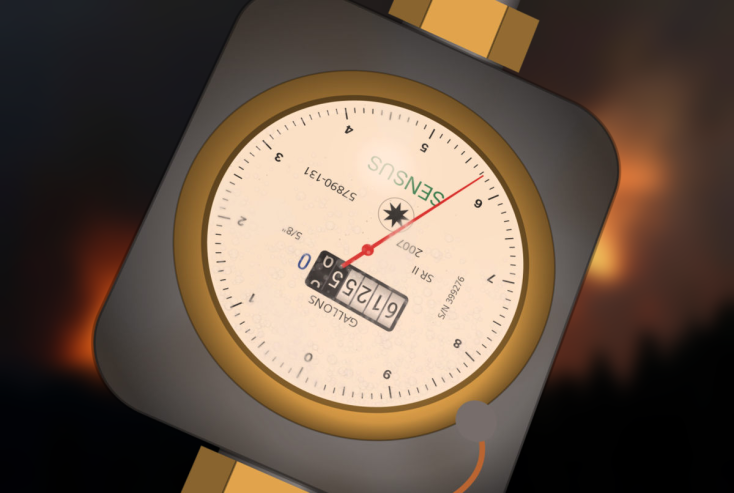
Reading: gal 6125585.7
